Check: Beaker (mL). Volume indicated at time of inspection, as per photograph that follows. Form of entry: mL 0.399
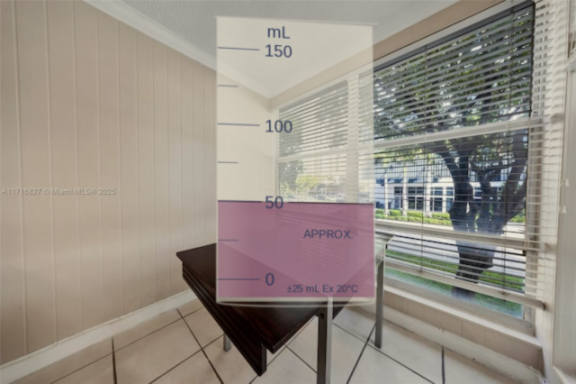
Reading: mL 50
